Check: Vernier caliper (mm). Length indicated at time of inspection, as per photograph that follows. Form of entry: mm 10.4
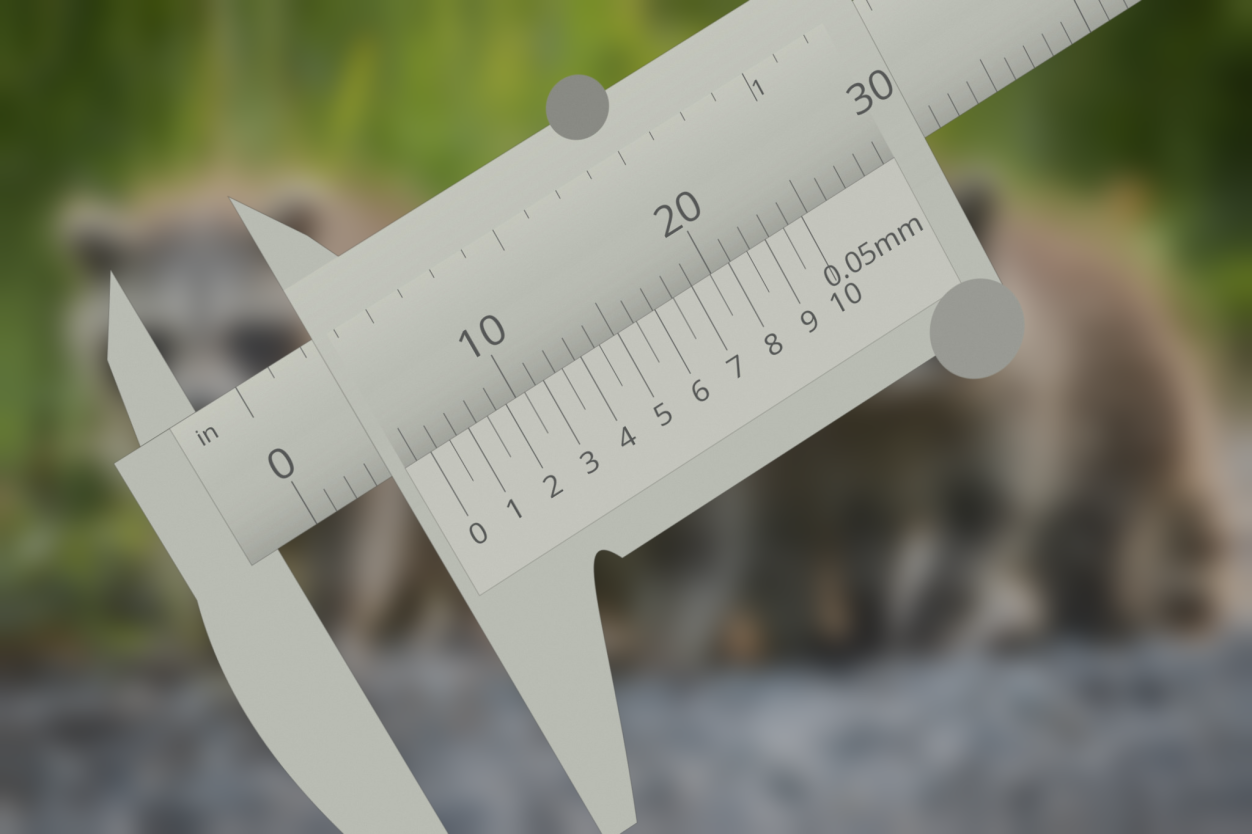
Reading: mm 5.70
